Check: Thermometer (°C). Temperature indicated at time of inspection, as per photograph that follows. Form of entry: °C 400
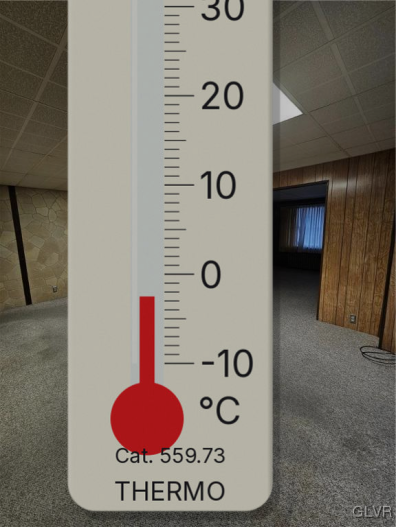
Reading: °C -2.5
